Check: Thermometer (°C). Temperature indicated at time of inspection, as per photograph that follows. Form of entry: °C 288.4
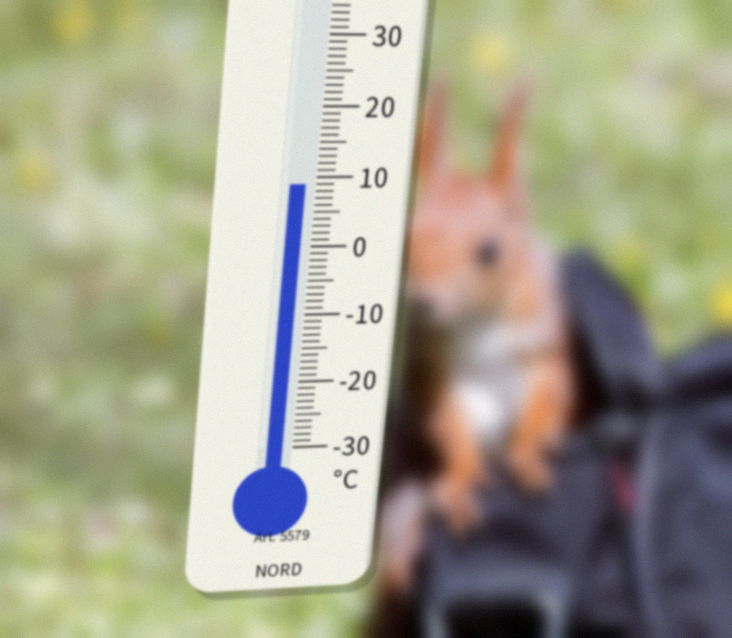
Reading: °C 9
